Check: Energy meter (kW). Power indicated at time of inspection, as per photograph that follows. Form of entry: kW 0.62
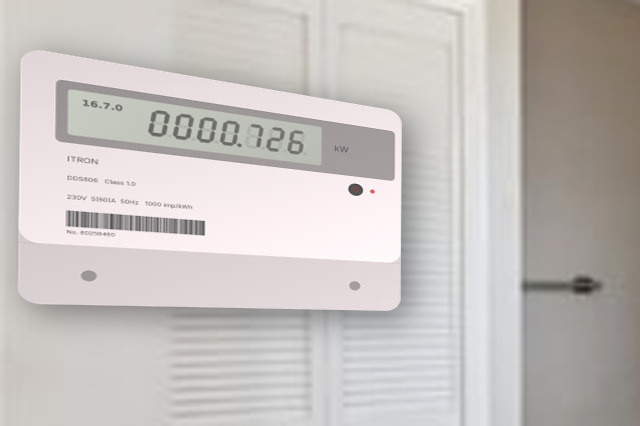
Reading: kW 0.726
